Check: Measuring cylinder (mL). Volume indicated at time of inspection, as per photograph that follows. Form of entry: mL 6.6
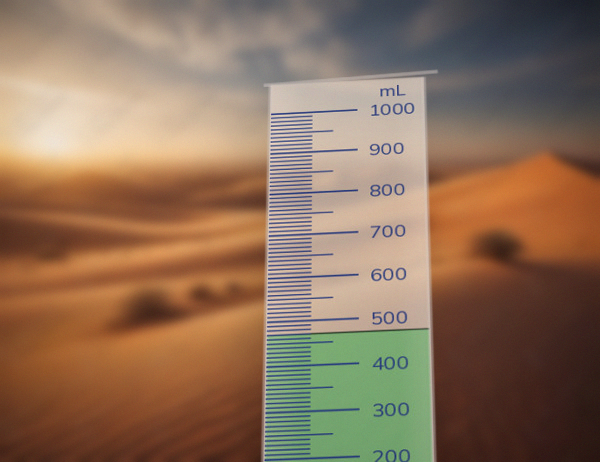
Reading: mL 470
